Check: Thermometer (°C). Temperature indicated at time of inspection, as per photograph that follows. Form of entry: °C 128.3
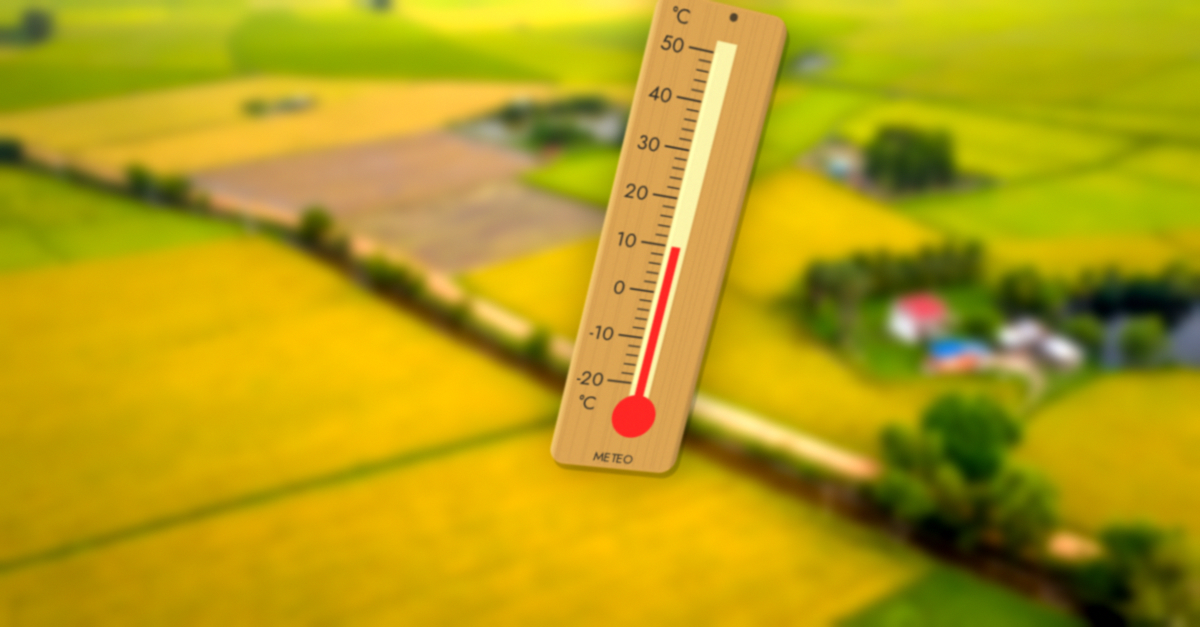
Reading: °C 10
